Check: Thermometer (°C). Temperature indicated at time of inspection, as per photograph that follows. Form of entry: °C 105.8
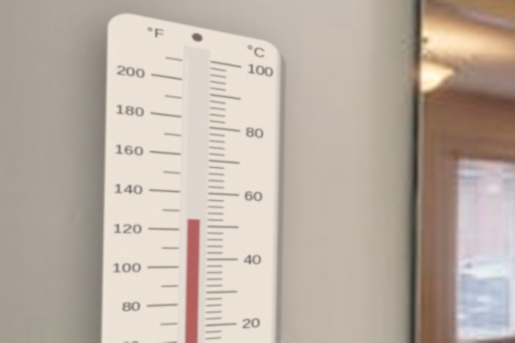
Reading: °C 52
